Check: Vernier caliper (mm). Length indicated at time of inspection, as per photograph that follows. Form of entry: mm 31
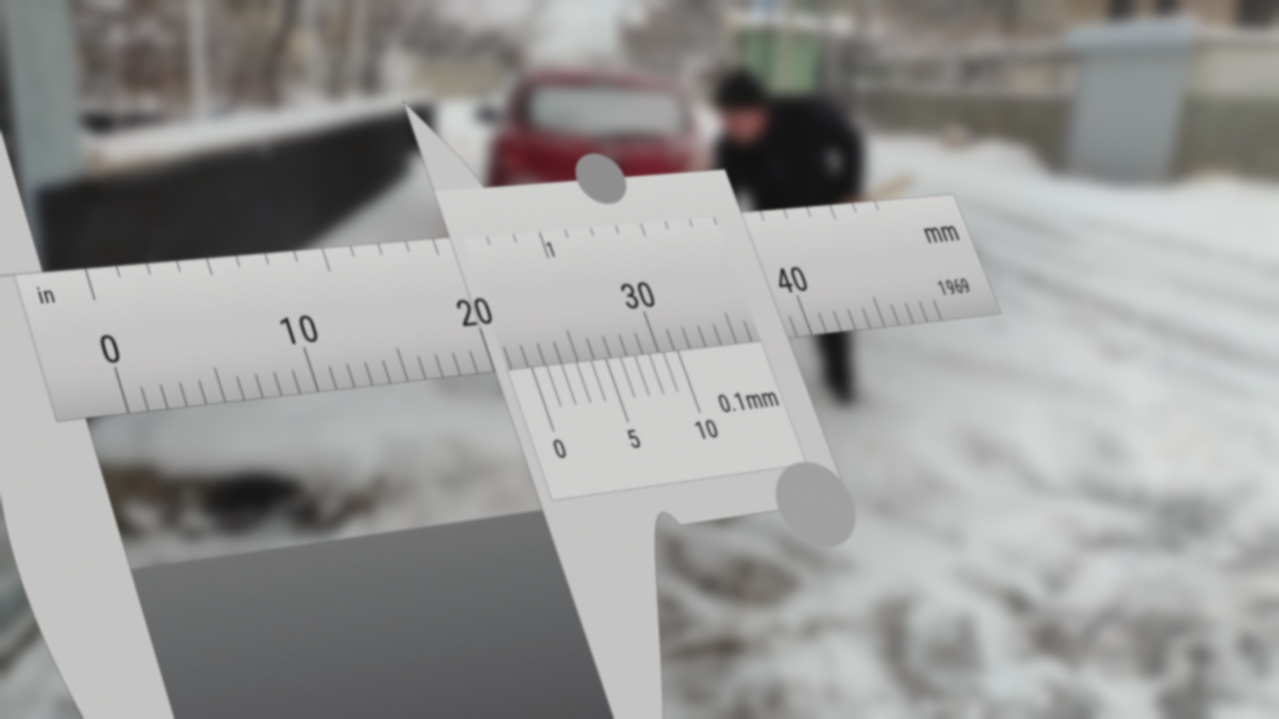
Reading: mm 22.2
